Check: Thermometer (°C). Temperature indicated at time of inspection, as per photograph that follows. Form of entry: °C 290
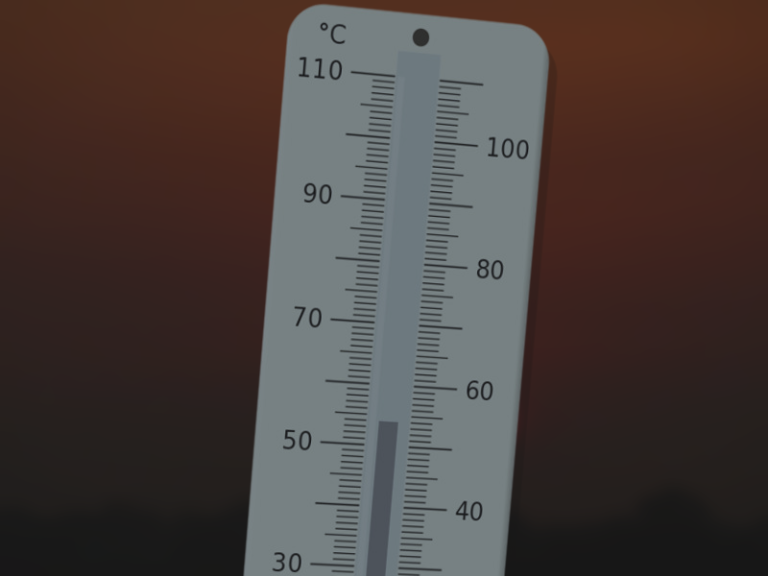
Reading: °C 54
